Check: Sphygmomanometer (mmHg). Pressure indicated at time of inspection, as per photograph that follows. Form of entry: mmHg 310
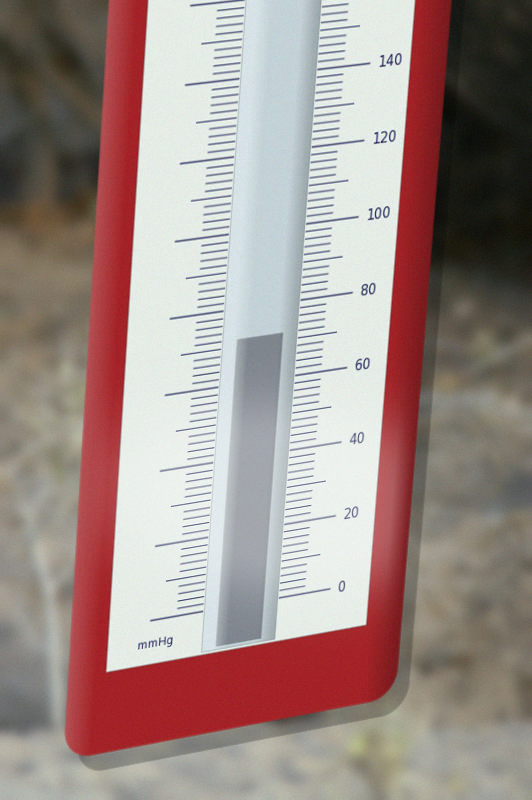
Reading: mmHg 72
